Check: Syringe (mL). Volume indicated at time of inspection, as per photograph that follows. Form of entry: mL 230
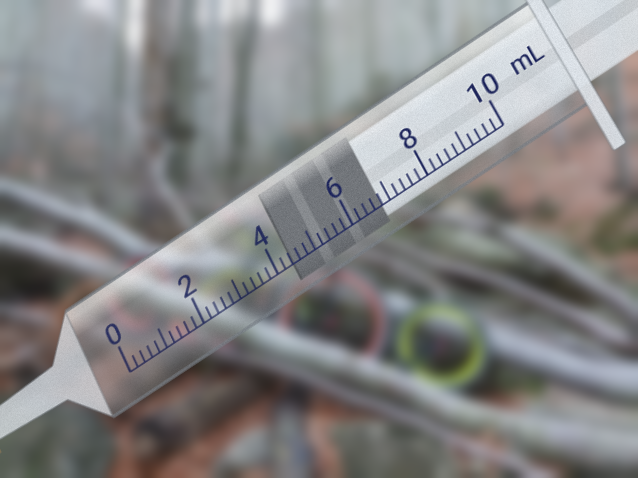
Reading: mL 4.4
